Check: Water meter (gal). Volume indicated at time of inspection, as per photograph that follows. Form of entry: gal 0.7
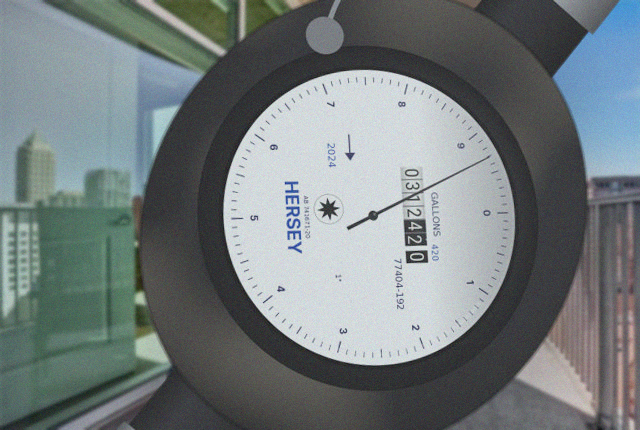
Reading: gal 312419.3
